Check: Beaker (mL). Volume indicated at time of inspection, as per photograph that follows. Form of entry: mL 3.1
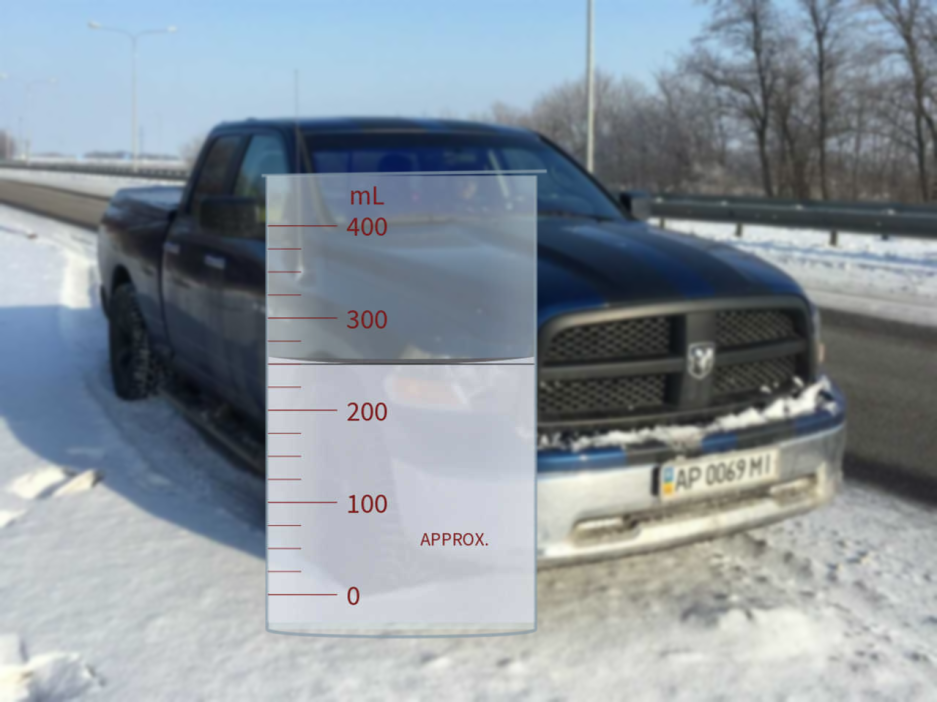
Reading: mL 250
